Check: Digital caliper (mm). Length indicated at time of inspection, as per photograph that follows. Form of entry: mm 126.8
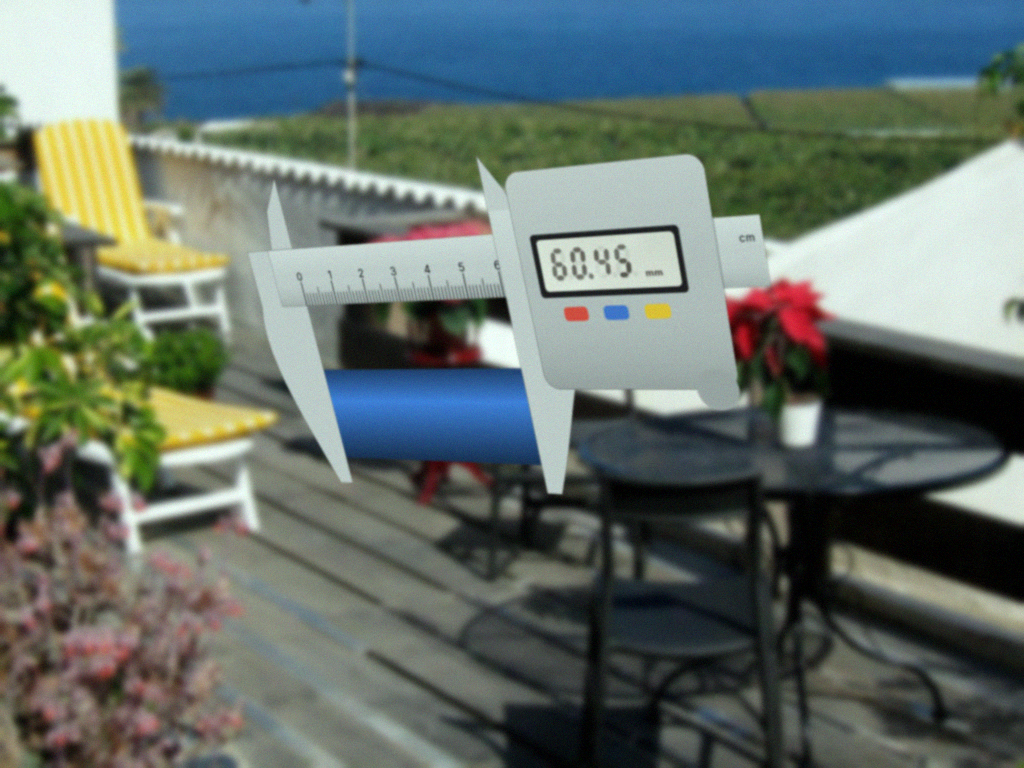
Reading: mm 60.45
